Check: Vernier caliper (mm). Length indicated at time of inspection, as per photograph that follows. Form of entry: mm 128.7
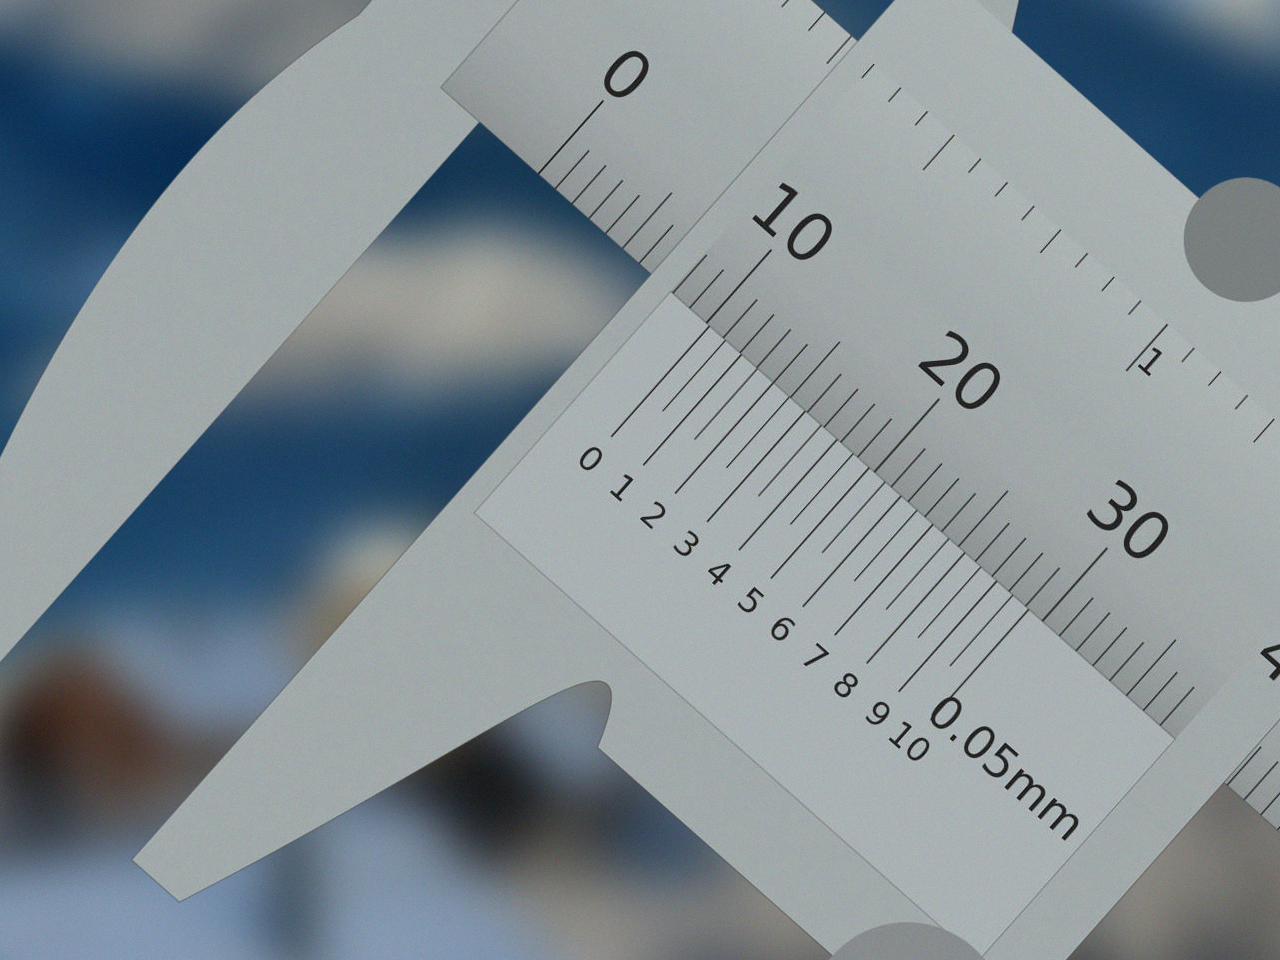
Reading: mm 10.2
